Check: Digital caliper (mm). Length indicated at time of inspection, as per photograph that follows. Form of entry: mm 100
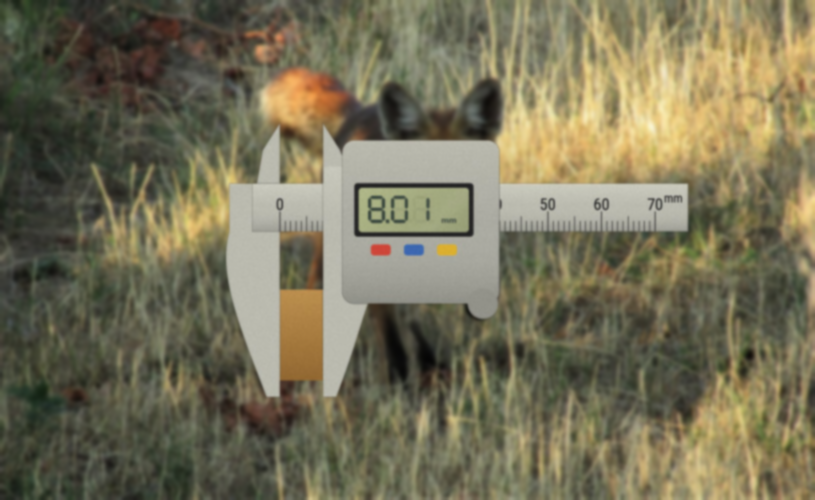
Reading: mm 8.01
